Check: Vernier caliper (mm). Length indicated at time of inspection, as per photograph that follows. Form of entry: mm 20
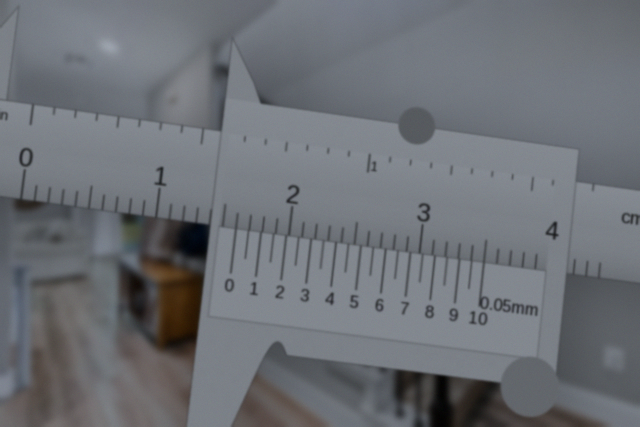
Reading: mm 16.0
